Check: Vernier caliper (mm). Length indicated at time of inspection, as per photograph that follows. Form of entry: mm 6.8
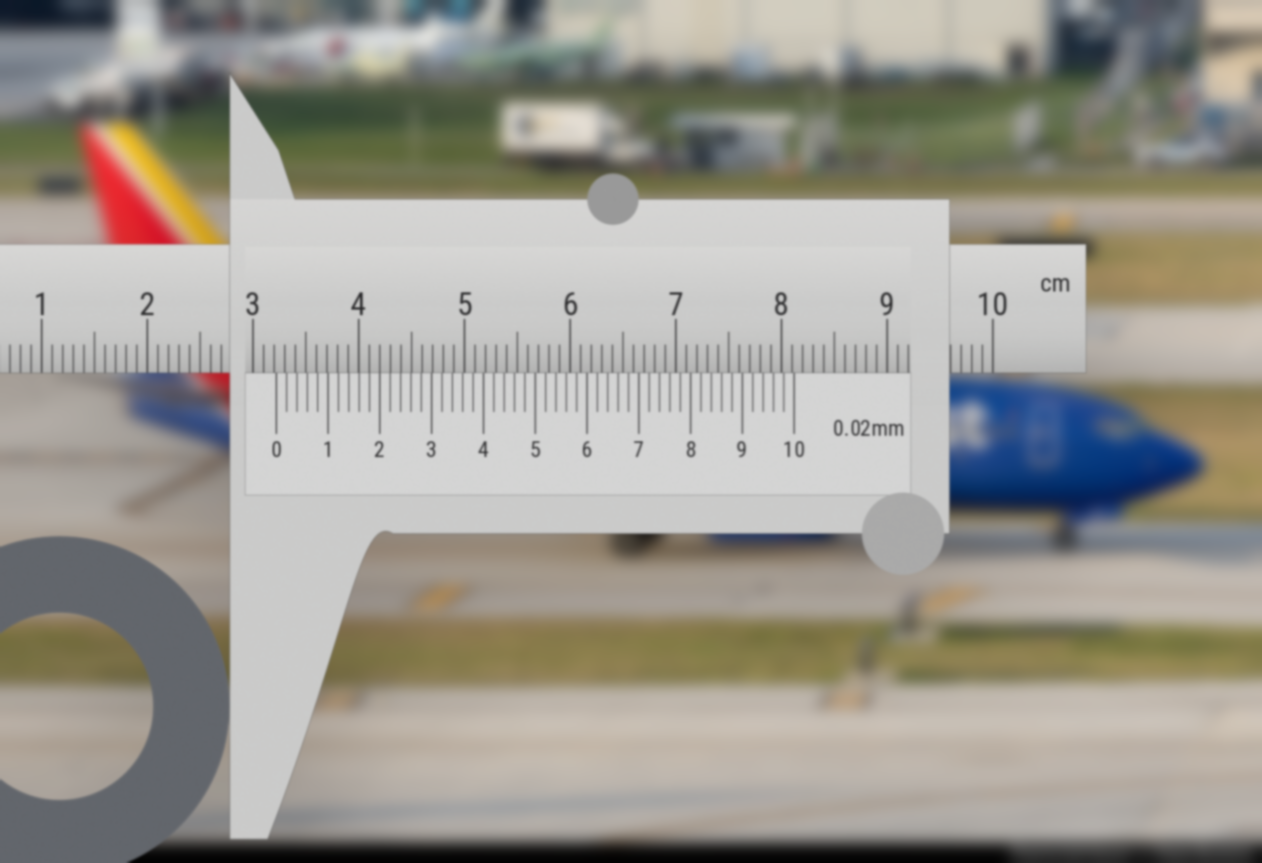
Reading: mm 32.2
